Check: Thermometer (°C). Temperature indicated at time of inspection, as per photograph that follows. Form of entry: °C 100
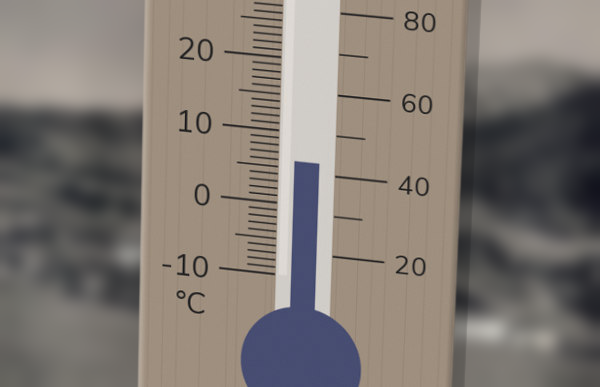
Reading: °C 6
